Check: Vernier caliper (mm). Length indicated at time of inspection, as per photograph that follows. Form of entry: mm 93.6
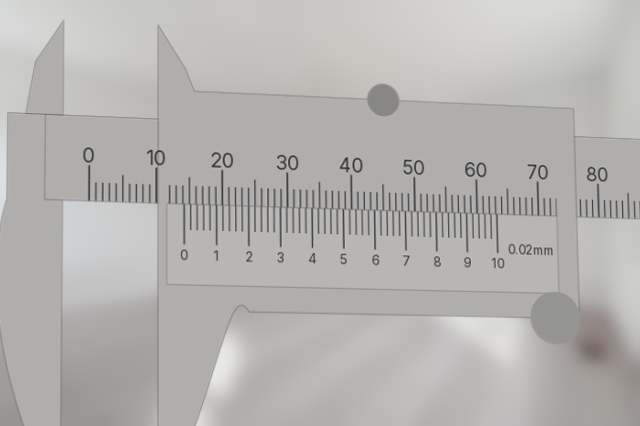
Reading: mm 14.2
